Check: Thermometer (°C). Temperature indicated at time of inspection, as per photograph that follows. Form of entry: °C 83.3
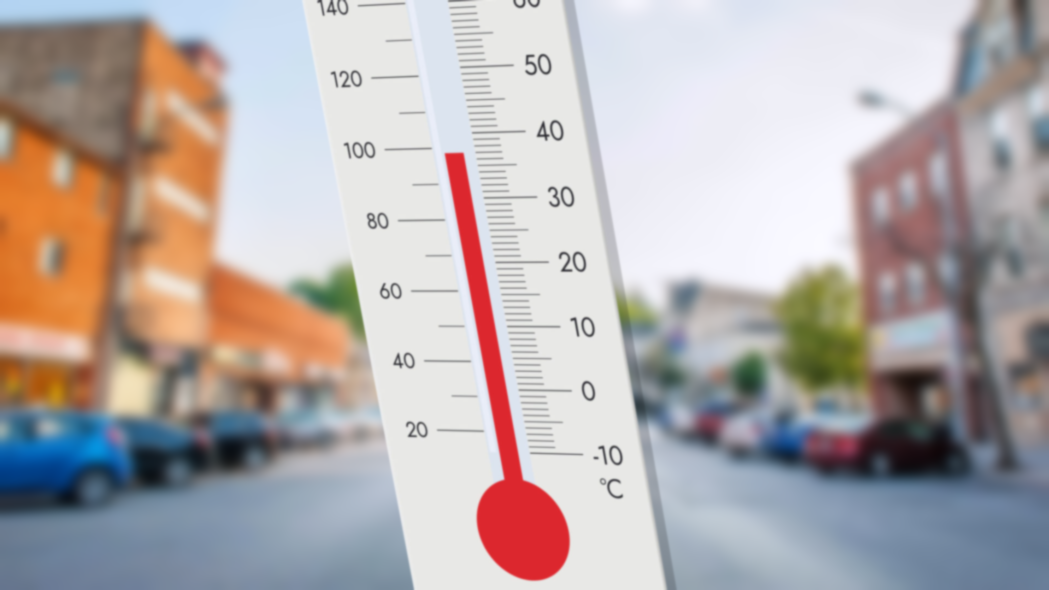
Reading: °C 37
